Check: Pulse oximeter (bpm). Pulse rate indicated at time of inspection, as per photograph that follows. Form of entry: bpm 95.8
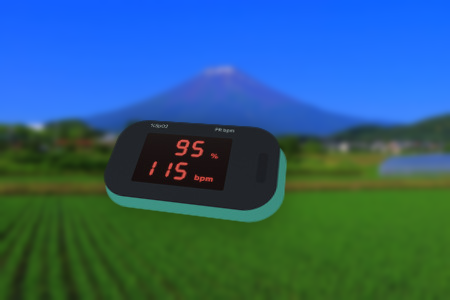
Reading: bpm 115
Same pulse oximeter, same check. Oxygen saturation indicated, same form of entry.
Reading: % 95
